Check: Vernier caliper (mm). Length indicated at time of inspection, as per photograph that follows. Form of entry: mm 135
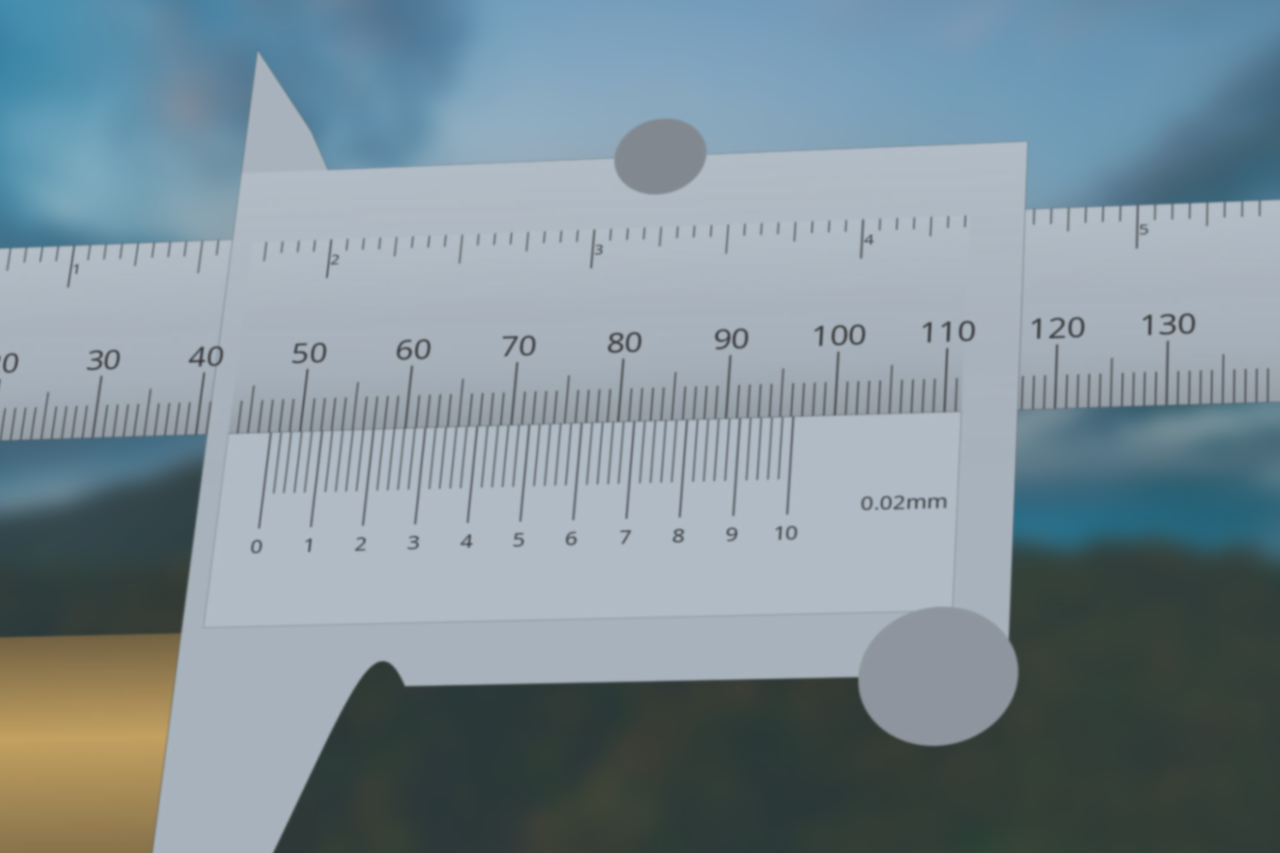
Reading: mm 47.2
